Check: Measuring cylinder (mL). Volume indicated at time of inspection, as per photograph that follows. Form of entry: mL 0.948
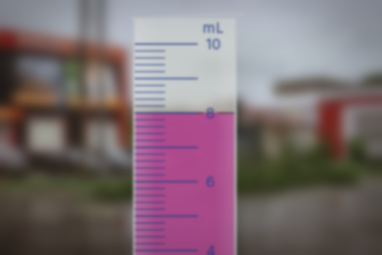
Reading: mL 8
